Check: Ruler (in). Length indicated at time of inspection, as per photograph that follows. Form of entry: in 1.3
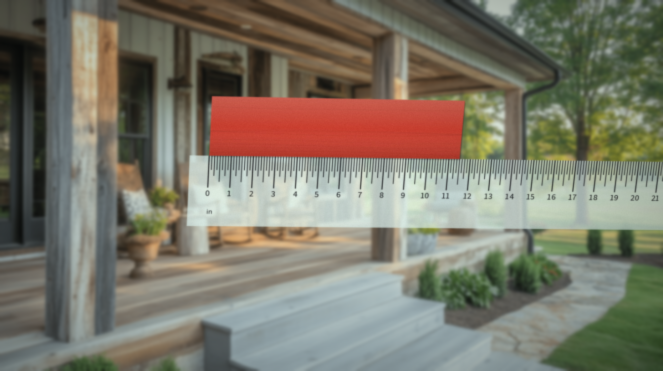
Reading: in 11.5
